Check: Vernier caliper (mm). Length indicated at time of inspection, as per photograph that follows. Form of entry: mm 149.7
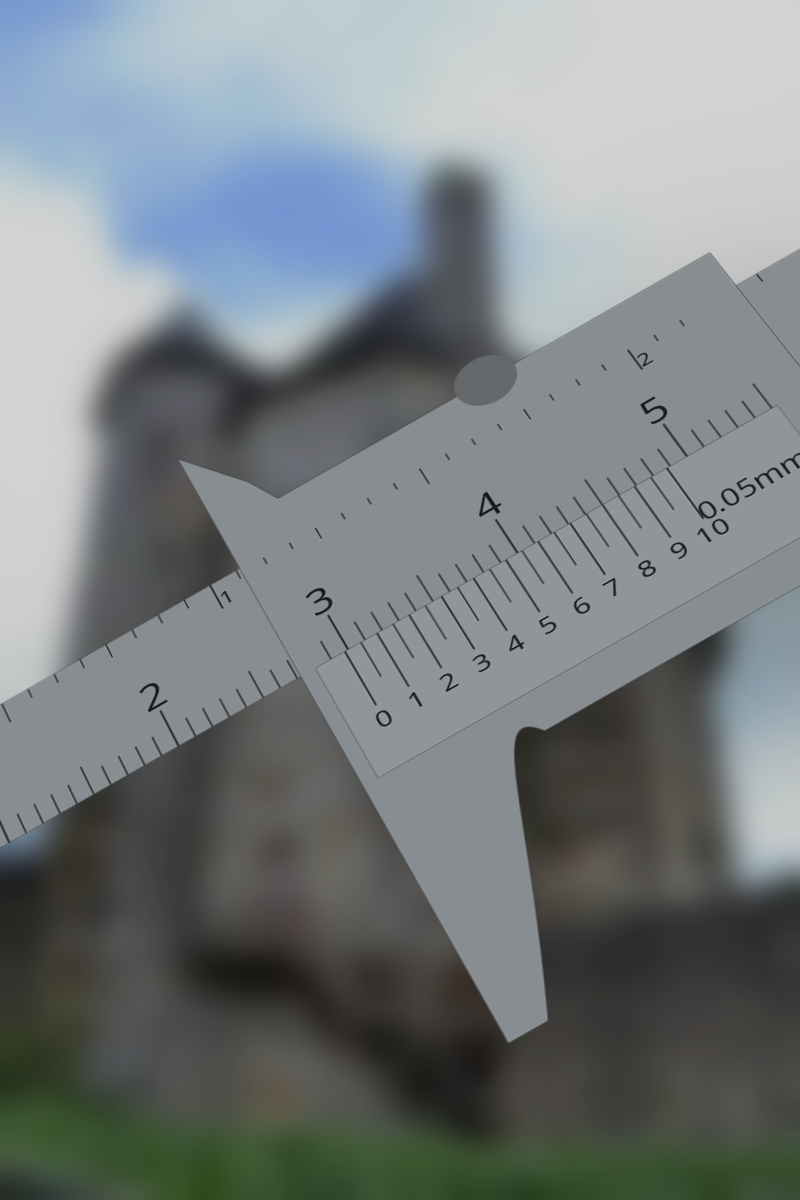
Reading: mm 29.8
